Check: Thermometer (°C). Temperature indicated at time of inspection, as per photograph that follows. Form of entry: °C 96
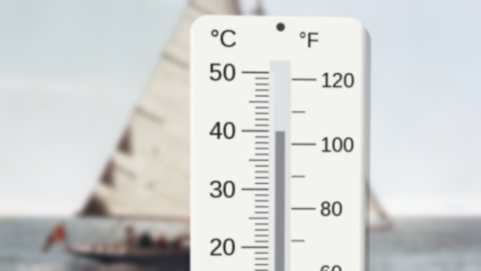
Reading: °C 40
